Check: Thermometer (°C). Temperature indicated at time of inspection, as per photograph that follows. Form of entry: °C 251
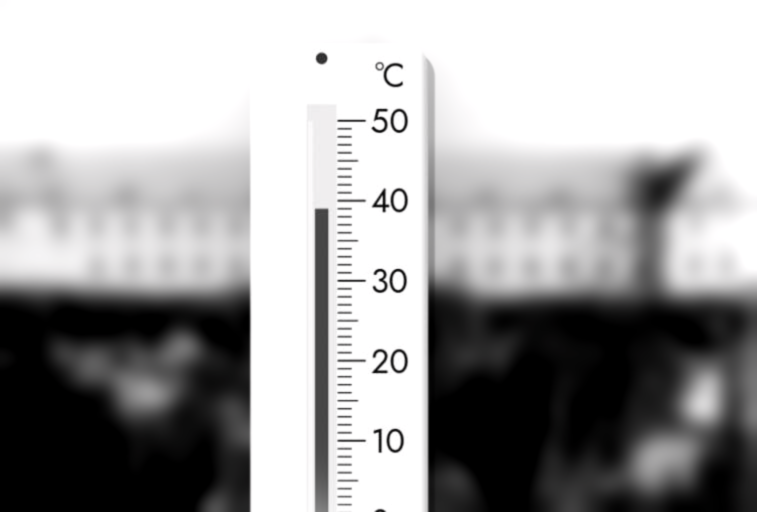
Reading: °C 39
